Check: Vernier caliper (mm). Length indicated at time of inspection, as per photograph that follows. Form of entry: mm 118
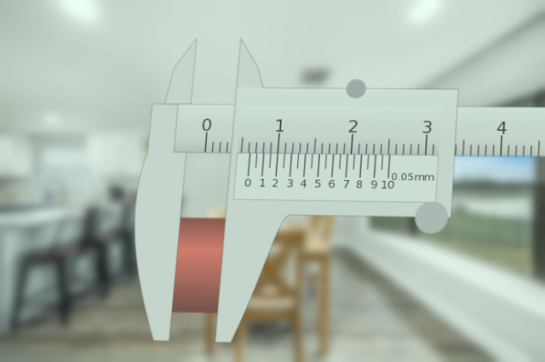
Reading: mm 6.2
